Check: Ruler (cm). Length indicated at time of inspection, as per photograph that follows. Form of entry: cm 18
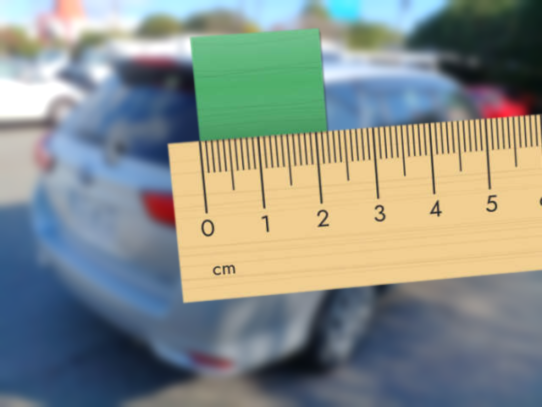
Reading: cm 2.2
